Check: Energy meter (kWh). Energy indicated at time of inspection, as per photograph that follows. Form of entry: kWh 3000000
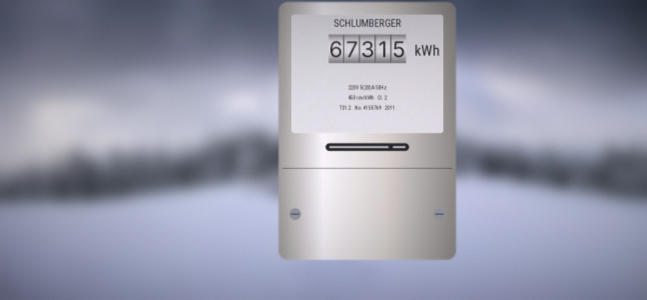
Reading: kWh 67315
